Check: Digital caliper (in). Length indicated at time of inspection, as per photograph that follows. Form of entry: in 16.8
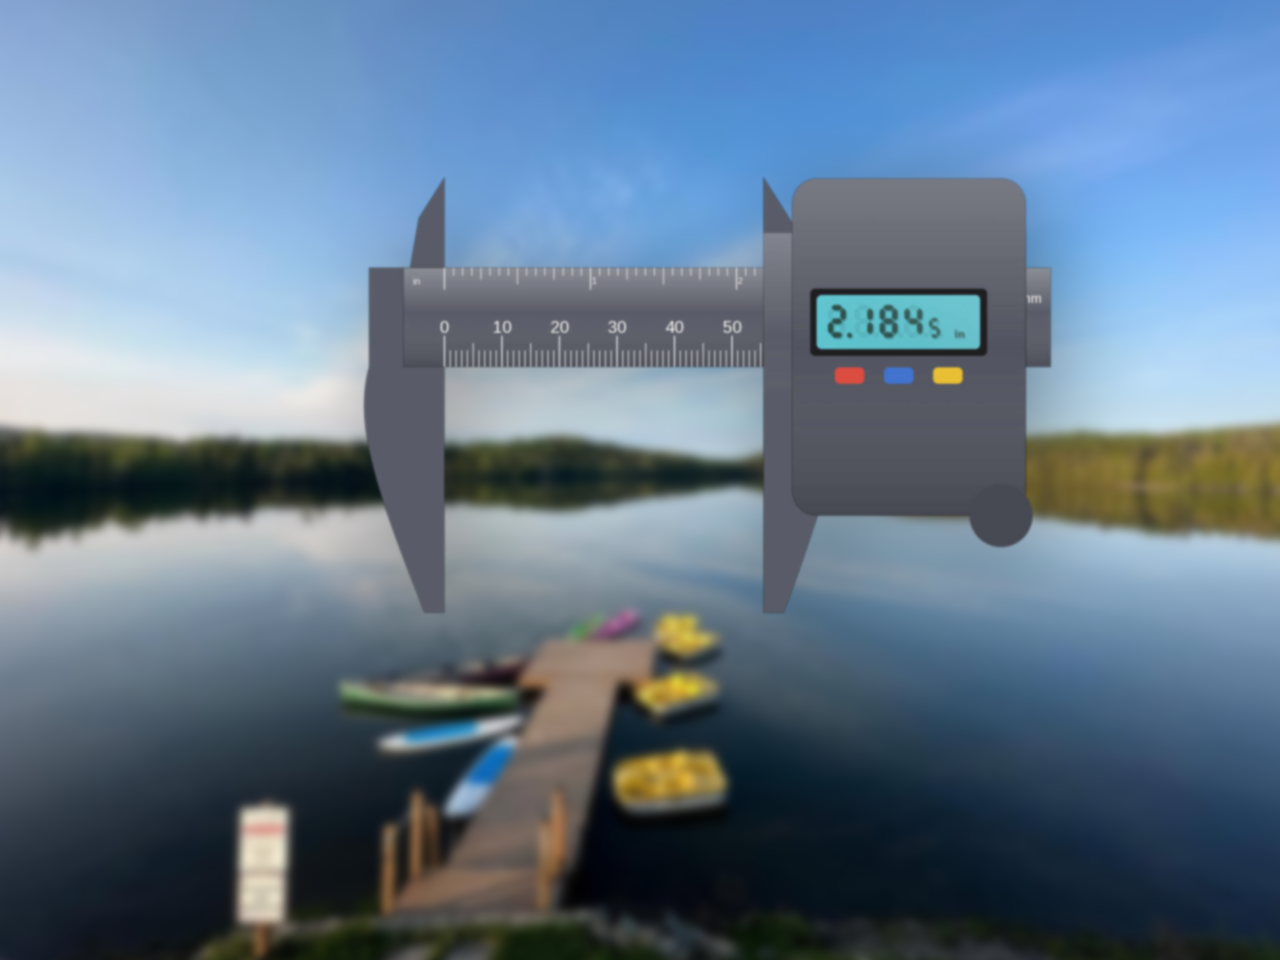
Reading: in 2.1845
